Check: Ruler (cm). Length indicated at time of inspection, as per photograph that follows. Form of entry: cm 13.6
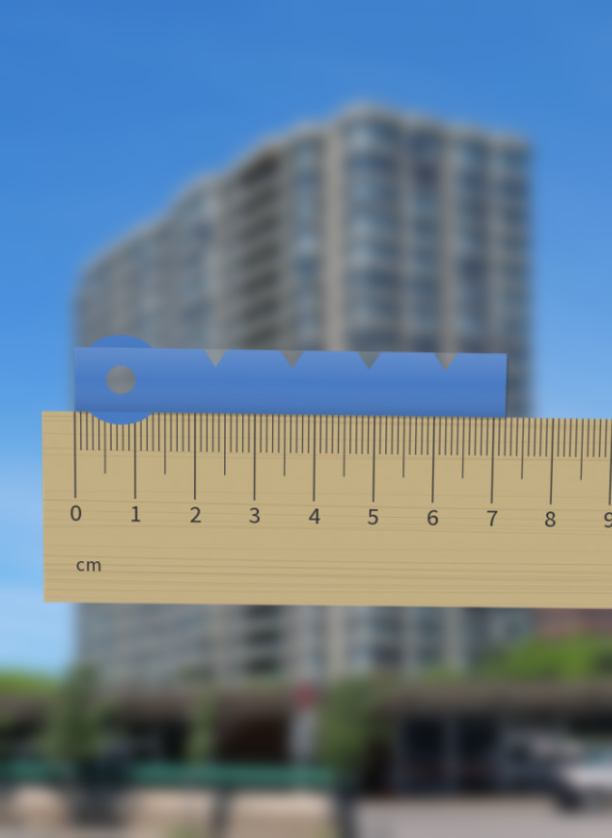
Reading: cm 7.2
